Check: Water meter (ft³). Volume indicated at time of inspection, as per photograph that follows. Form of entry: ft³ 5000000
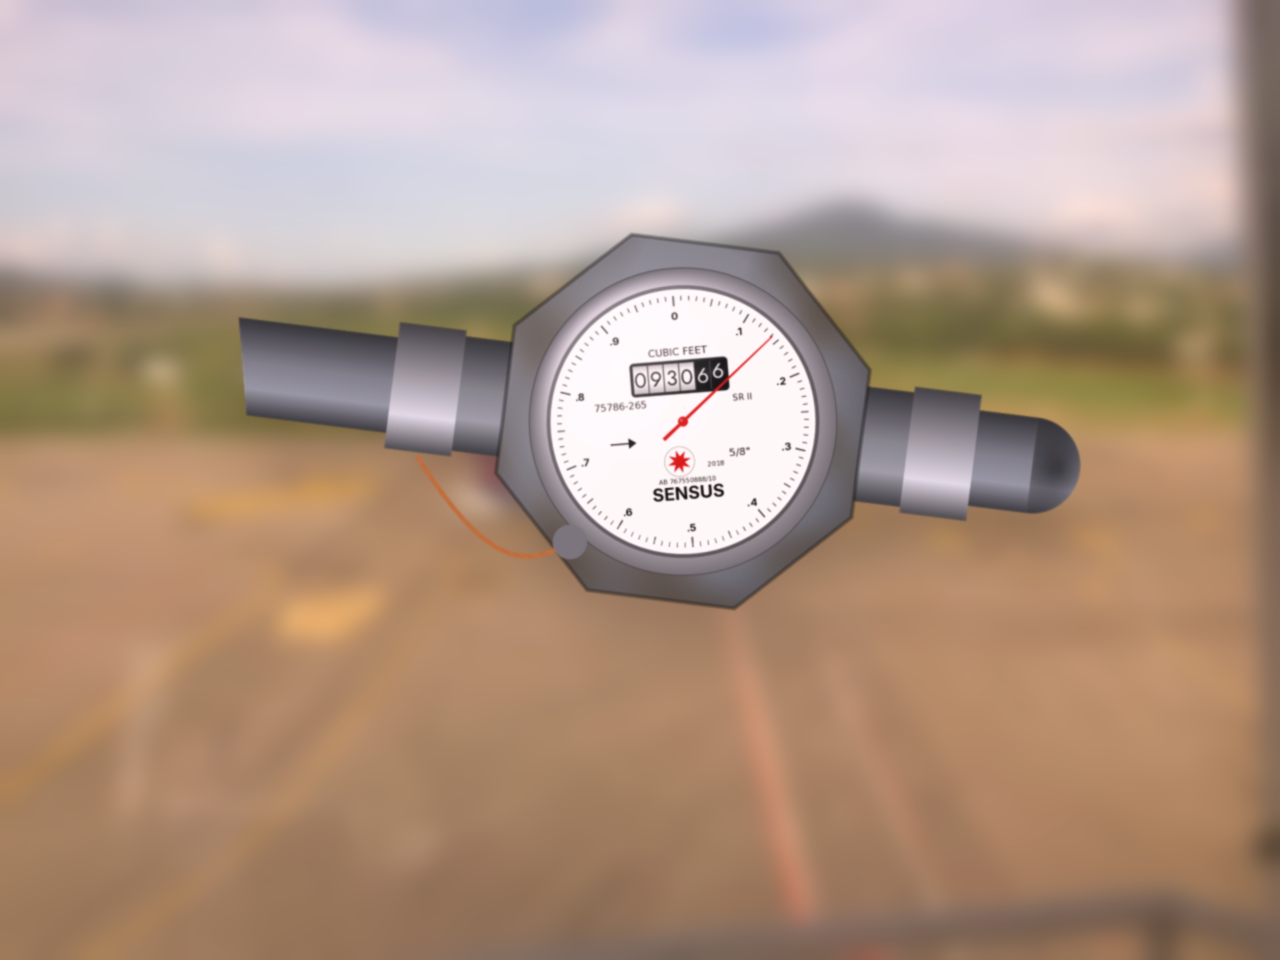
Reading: ft³ 93066.14
